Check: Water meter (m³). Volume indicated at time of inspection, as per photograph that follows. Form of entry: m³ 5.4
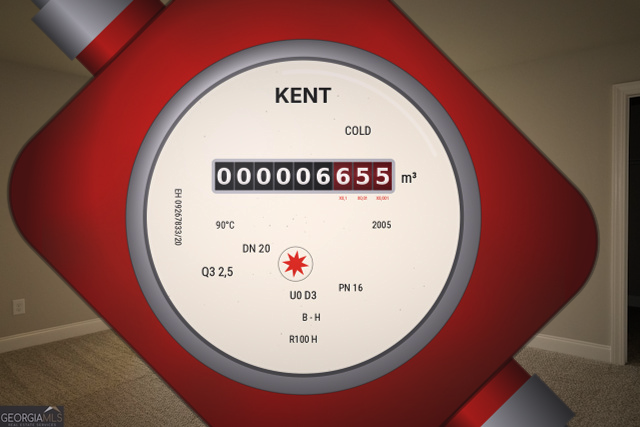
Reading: m³ 6.655
